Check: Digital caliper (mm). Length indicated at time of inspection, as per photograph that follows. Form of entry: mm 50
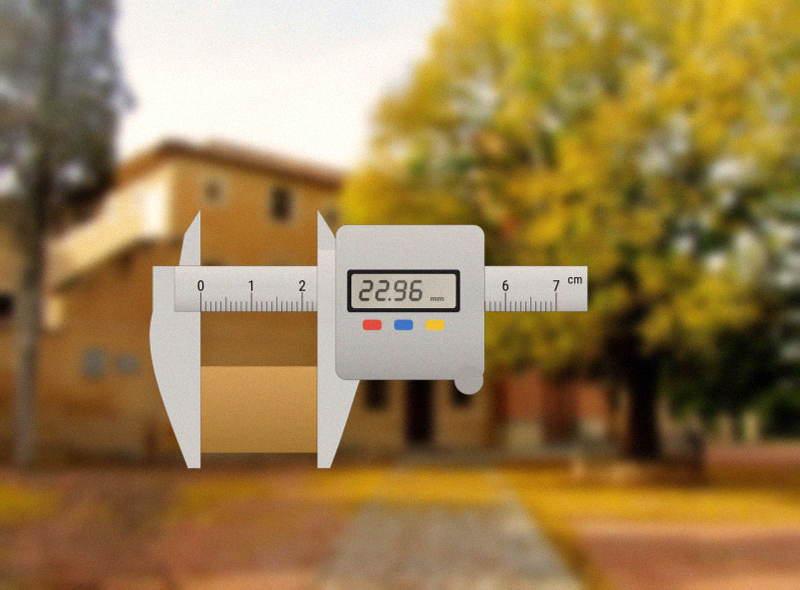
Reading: mm 22.96
